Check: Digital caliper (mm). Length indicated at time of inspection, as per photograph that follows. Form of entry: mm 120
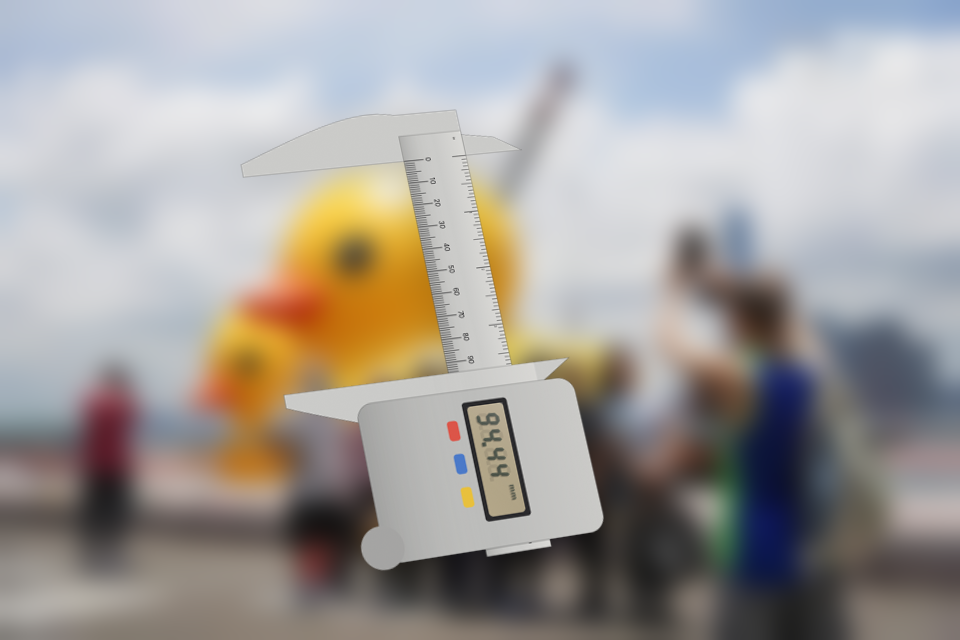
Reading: mm 94.44
